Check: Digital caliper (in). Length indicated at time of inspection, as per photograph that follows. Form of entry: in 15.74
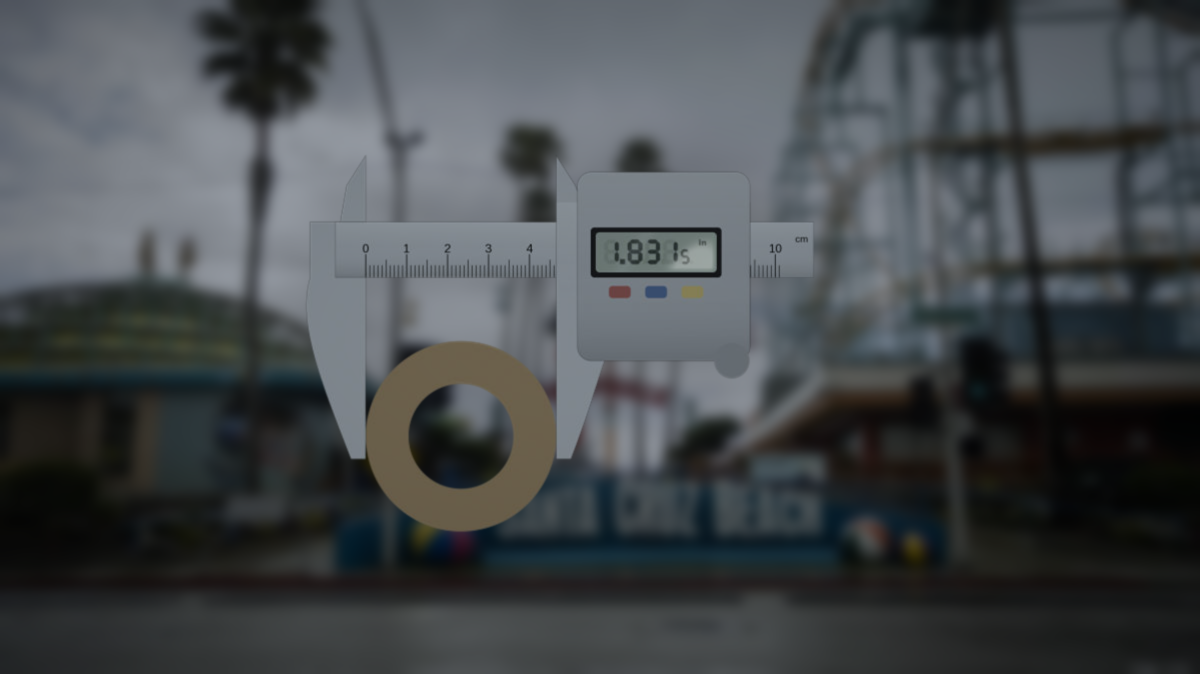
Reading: in 1.8315
